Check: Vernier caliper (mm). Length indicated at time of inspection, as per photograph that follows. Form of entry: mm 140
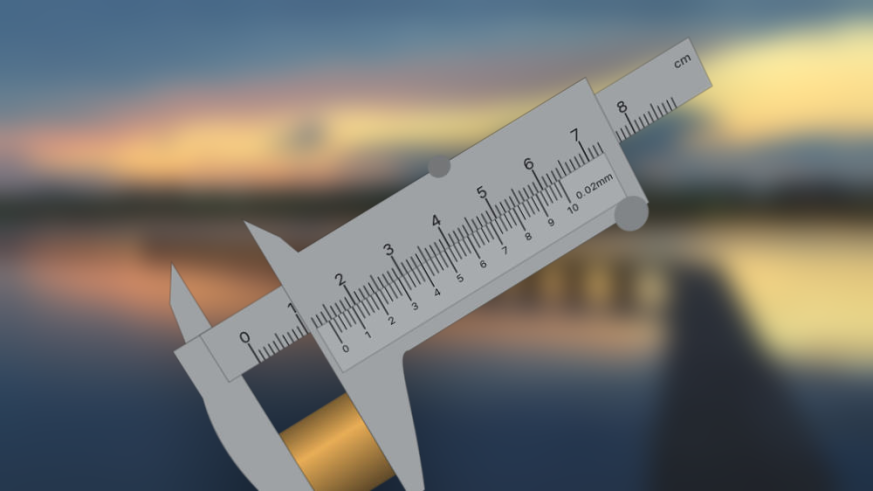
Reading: mm 14.4
